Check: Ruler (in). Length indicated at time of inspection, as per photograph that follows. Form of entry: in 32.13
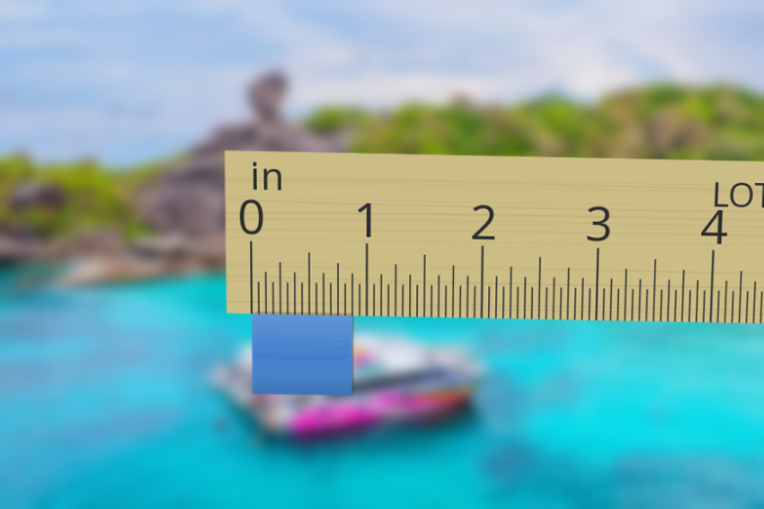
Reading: in 0.875
